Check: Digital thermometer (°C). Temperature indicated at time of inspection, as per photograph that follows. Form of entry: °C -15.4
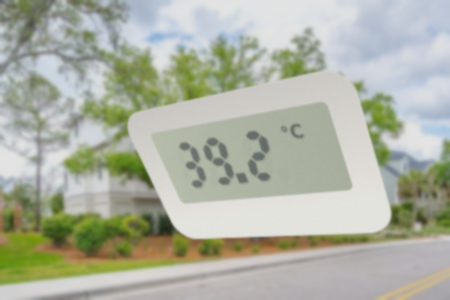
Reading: °C 39.2
